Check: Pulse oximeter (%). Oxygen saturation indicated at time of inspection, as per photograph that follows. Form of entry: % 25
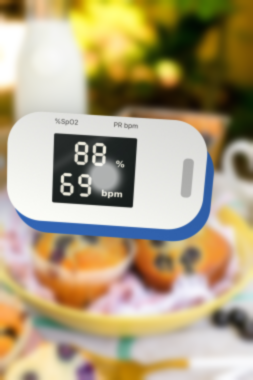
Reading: % 88
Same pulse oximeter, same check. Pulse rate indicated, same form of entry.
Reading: bpm 69
